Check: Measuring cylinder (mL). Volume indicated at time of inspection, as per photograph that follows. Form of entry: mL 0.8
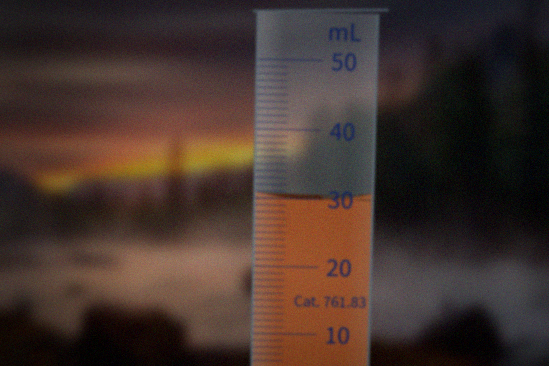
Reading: mL 30
